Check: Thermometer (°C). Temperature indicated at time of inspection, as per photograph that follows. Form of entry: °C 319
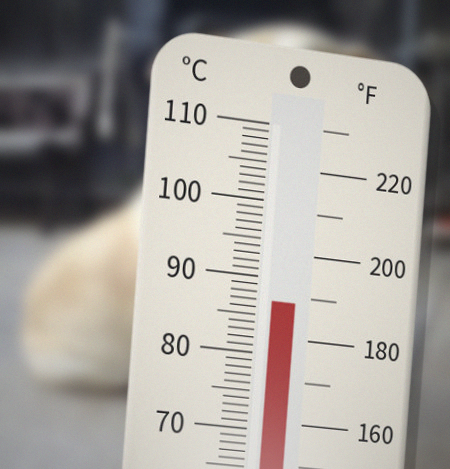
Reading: °C 87
